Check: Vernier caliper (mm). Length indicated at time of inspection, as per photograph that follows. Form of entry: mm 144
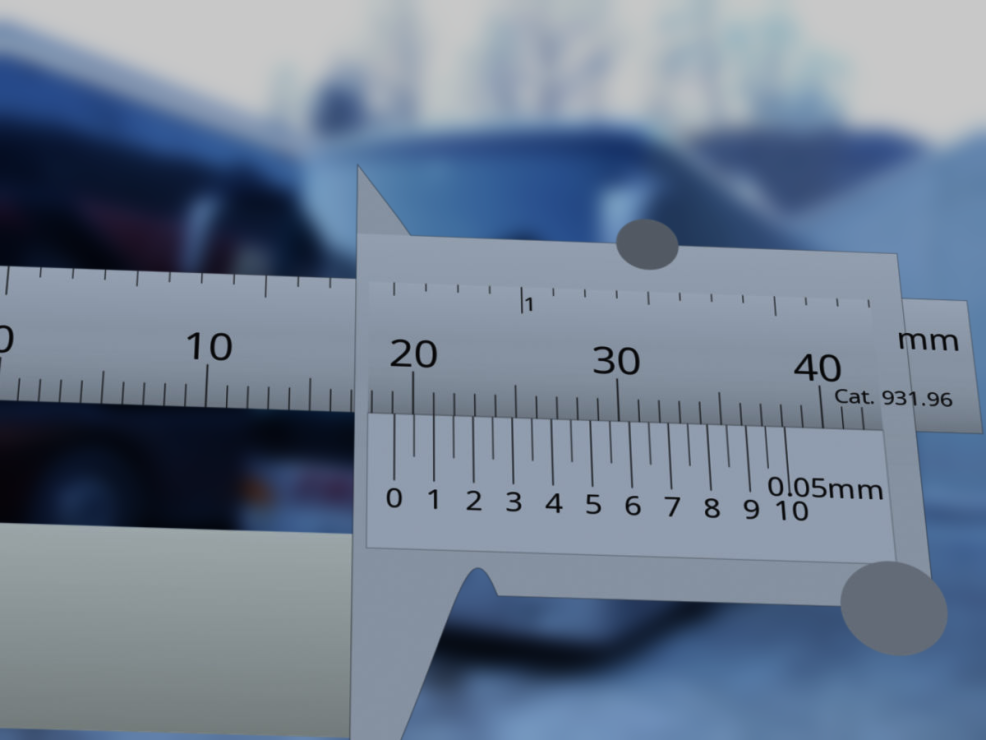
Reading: mm 19.1
